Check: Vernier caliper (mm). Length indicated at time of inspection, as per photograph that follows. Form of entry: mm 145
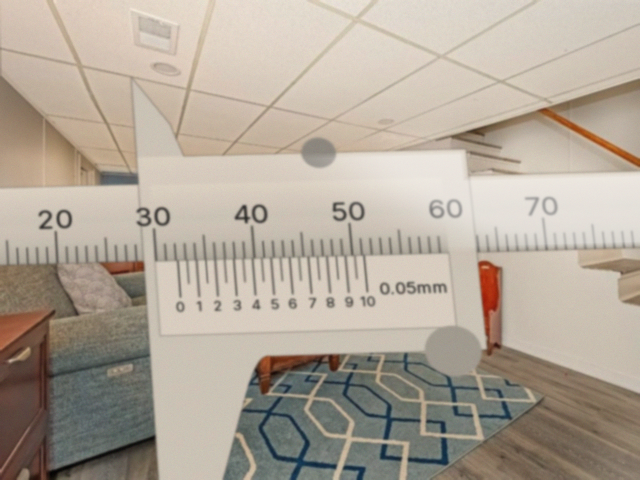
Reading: mm 32.2
